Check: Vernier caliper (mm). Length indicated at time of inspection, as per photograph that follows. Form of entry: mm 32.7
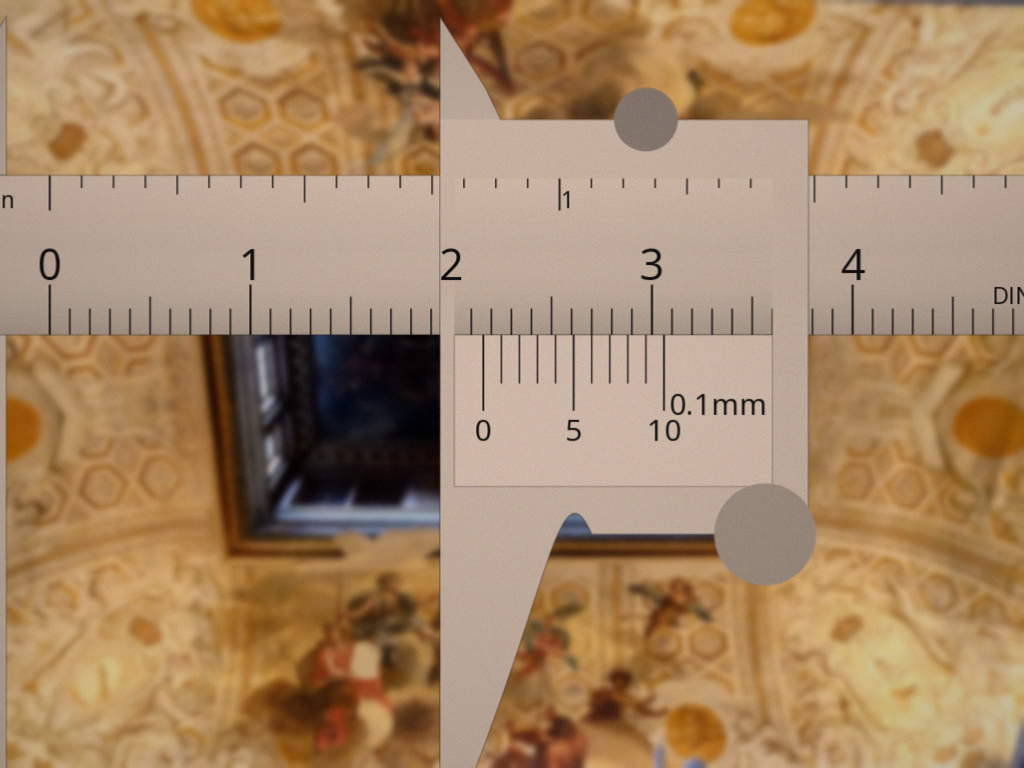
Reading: mm 21.6
